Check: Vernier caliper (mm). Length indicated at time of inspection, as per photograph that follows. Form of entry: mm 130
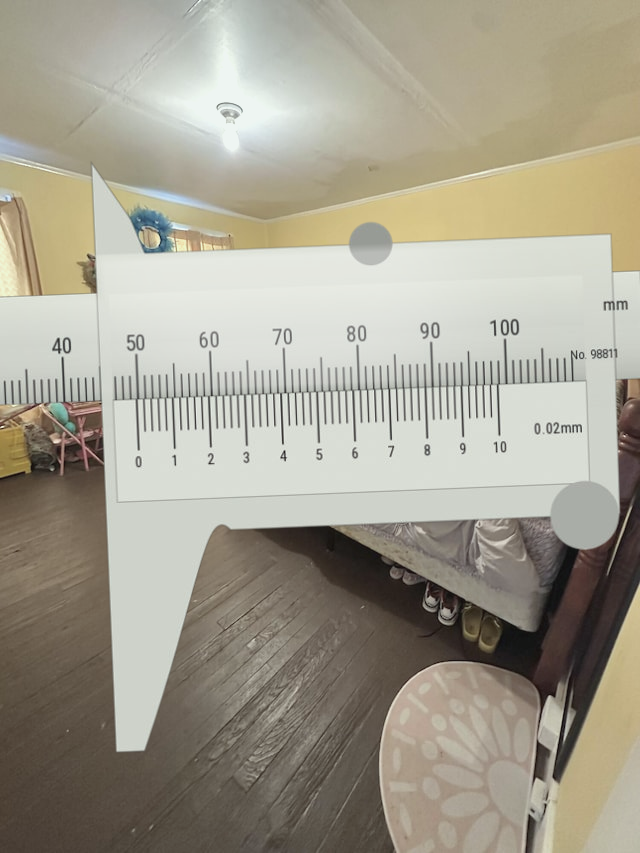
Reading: mm 49.8
